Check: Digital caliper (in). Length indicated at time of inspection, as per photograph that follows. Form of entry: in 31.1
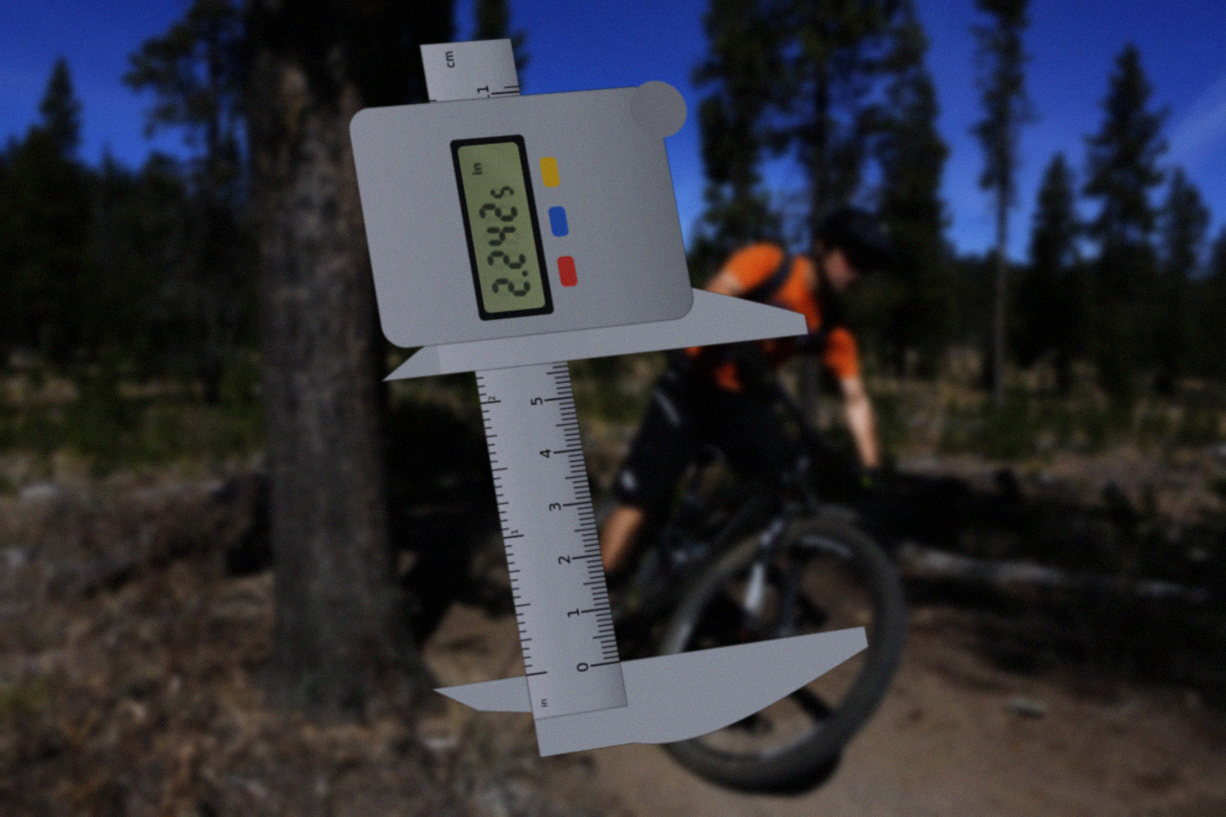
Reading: in 2.2425
